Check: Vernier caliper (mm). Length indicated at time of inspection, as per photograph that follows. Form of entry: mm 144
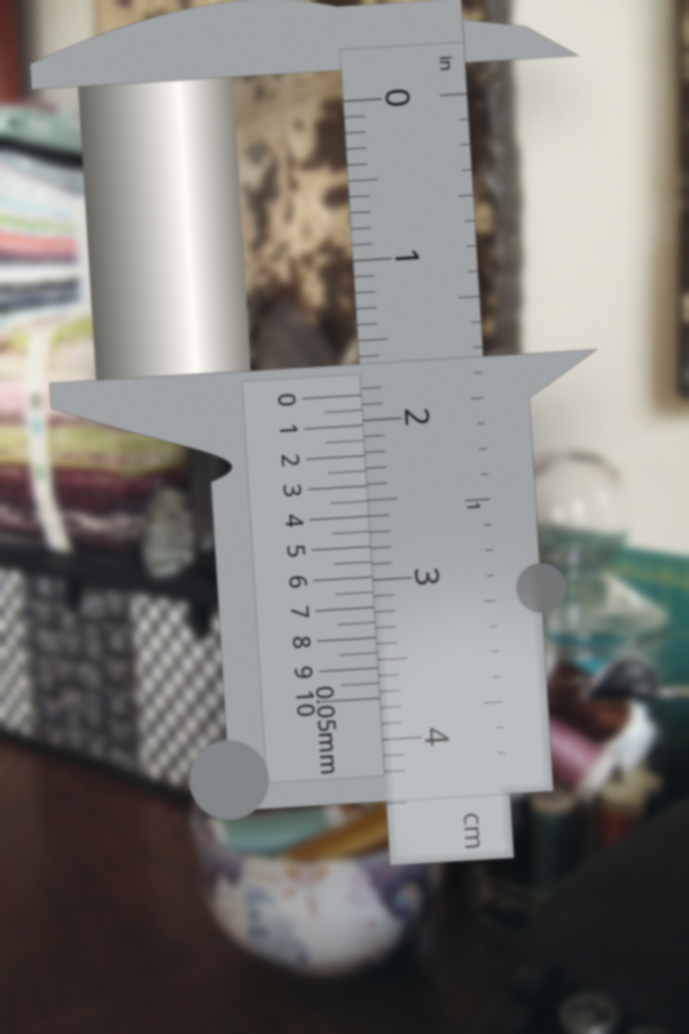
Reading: mm 18.4
